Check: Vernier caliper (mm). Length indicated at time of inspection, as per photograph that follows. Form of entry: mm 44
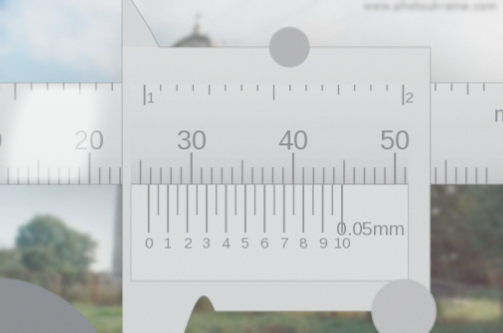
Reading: mm 25.8
